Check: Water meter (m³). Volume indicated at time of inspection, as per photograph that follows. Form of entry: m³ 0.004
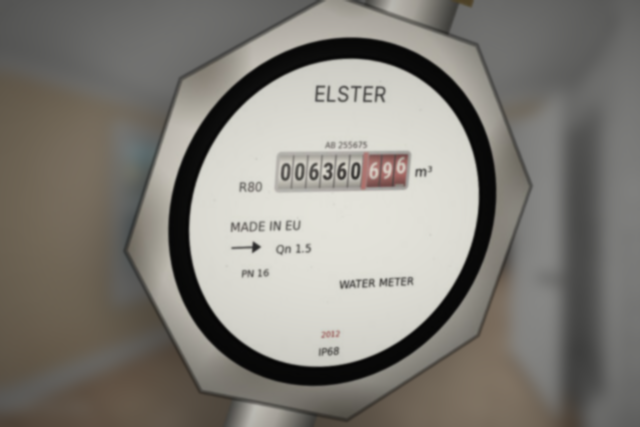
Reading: m³ 6360.696
